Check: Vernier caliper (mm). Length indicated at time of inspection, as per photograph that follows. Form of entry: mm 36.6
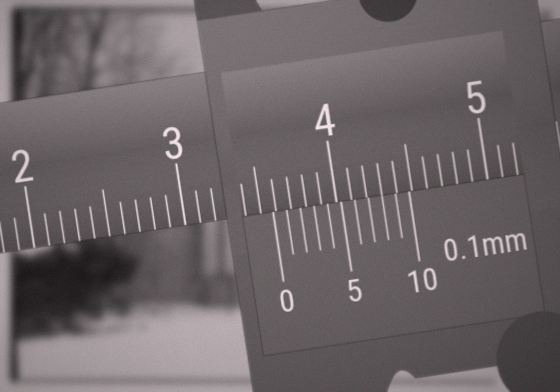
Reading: mm 35.8
